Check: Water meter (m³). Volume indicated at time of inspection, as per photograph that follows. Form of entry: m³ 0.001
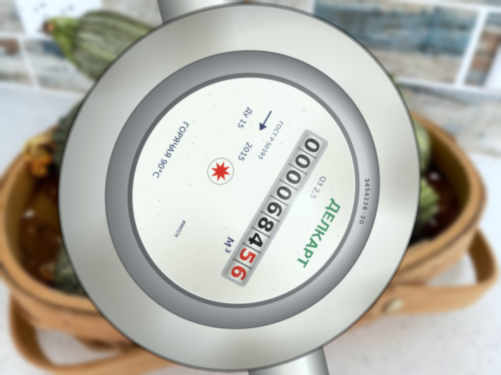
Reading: m³ 684.56
